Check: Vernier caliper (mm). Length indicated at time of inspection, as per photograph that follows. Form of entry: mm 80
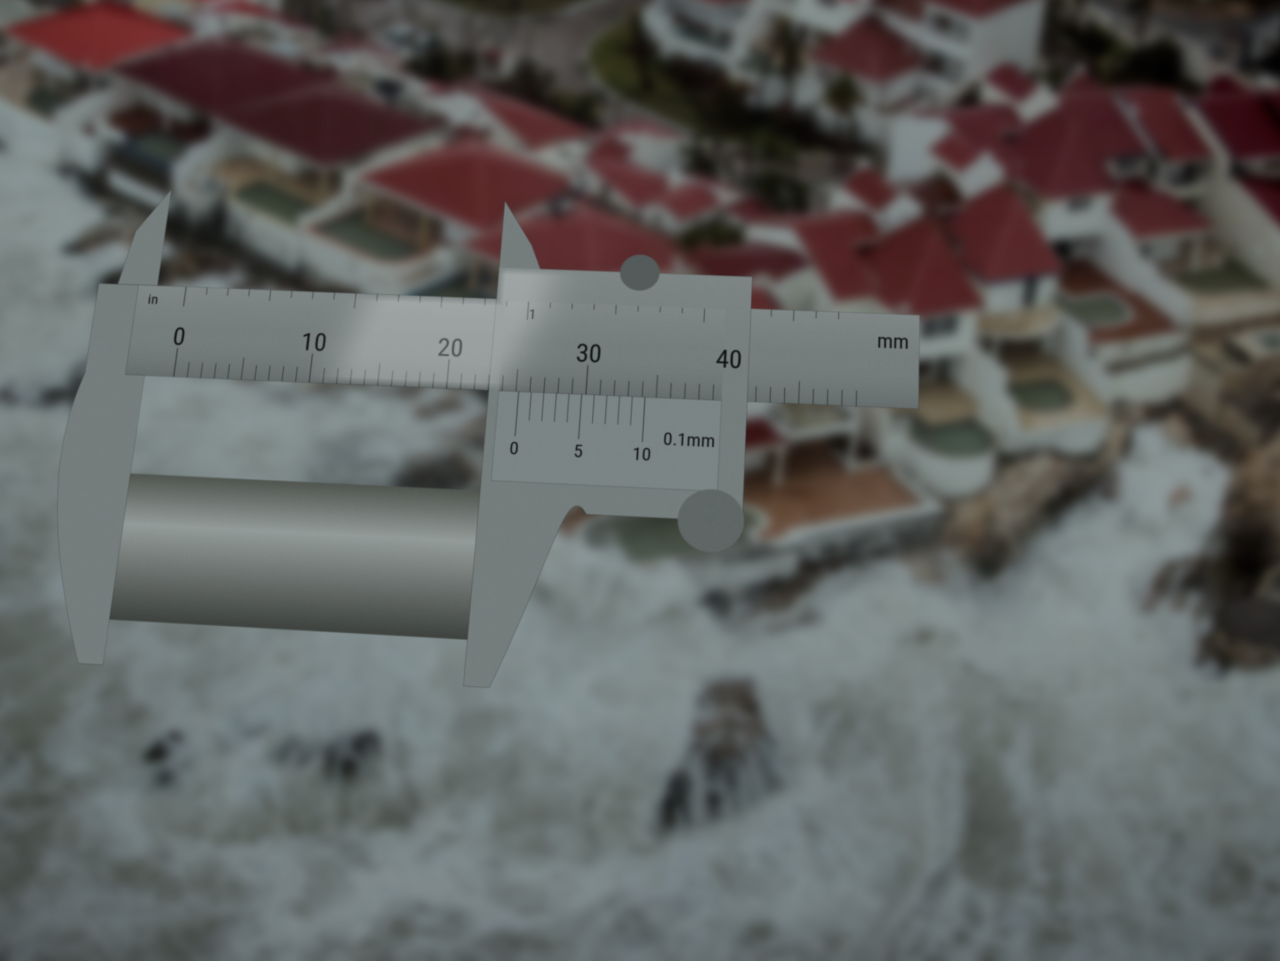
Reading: mm 25.2
